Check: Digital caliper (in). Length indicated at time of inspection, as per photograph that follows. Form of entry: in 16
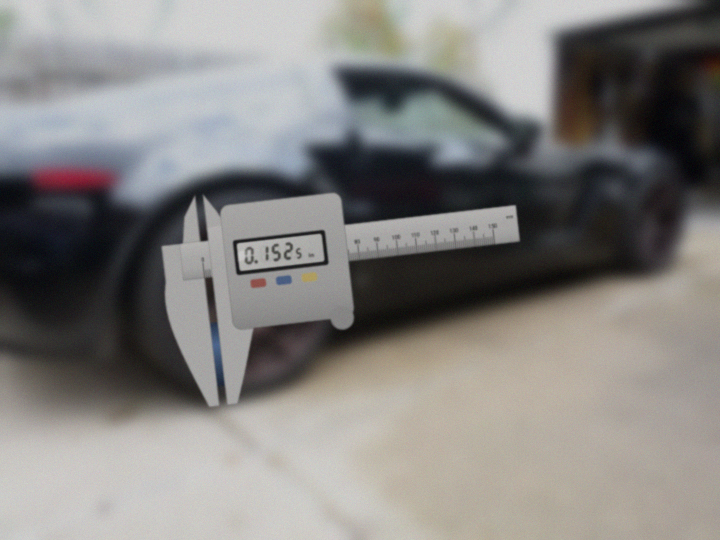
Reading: in 0.1525
